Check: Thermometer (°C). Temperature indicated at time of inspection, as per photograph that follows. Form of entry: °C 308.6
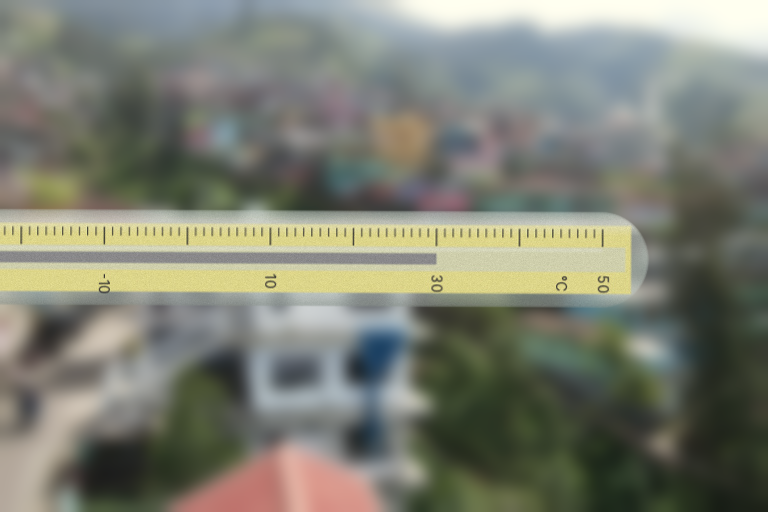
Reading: °C 30
